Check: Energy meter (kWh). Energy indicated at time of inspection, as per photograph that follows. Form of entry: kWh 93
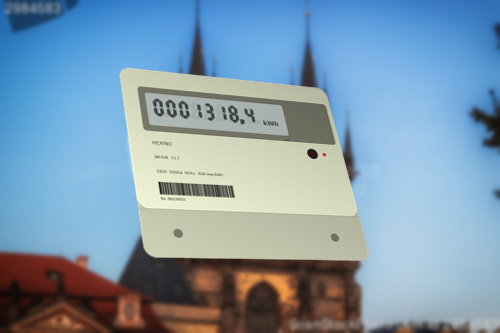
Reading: kWh 1318.4
